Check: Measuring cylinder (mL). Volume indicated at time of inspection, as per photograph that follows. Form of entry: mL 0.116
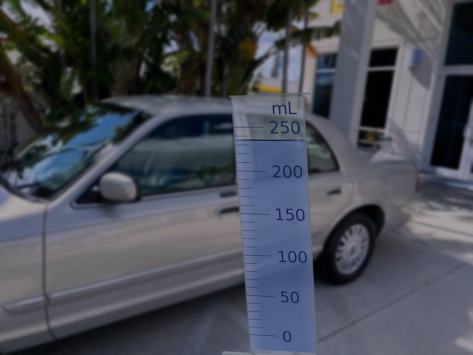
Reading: mL 235
